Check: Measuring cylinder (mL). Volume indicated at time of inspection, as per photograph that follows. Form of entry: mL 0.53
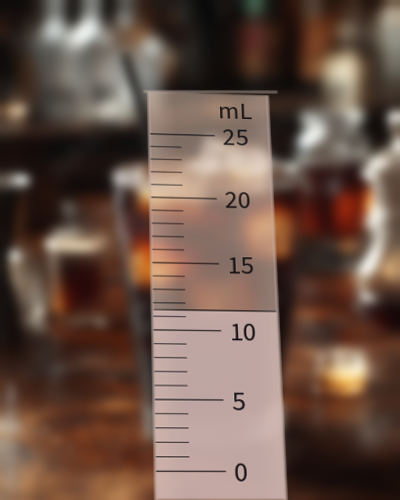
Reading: mL 11.5
